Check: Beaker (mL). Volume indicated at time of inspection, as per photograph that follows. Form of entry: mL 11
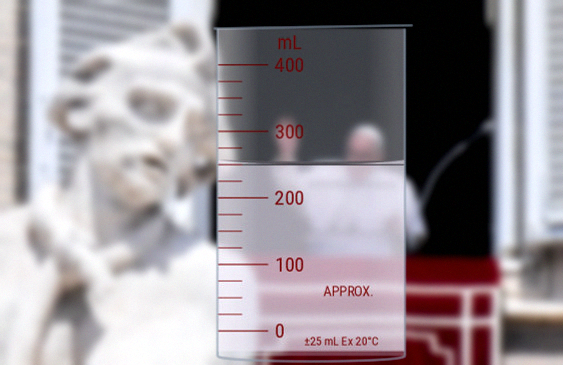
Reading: mL 250
